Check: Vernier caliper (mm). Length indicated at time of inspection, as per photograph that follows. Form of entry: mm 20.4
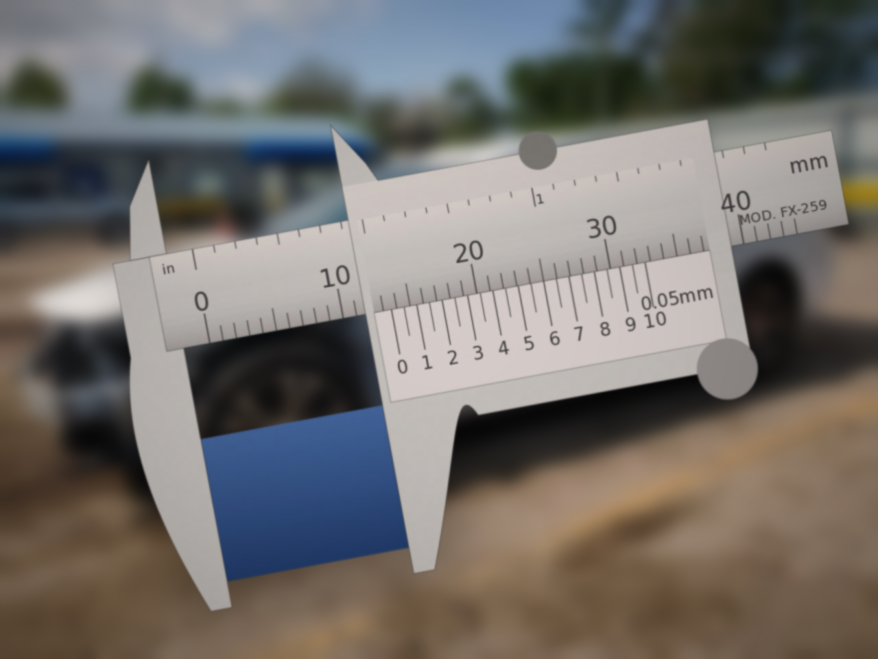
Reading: mm 13.6
